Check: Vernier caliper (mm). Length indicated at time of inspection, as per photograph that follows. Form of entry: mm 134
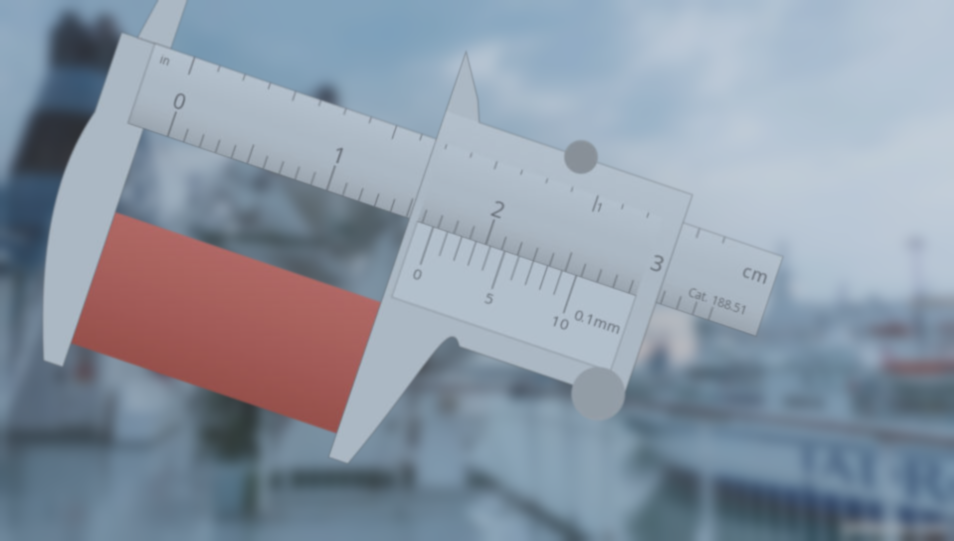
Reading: mm 16.7
